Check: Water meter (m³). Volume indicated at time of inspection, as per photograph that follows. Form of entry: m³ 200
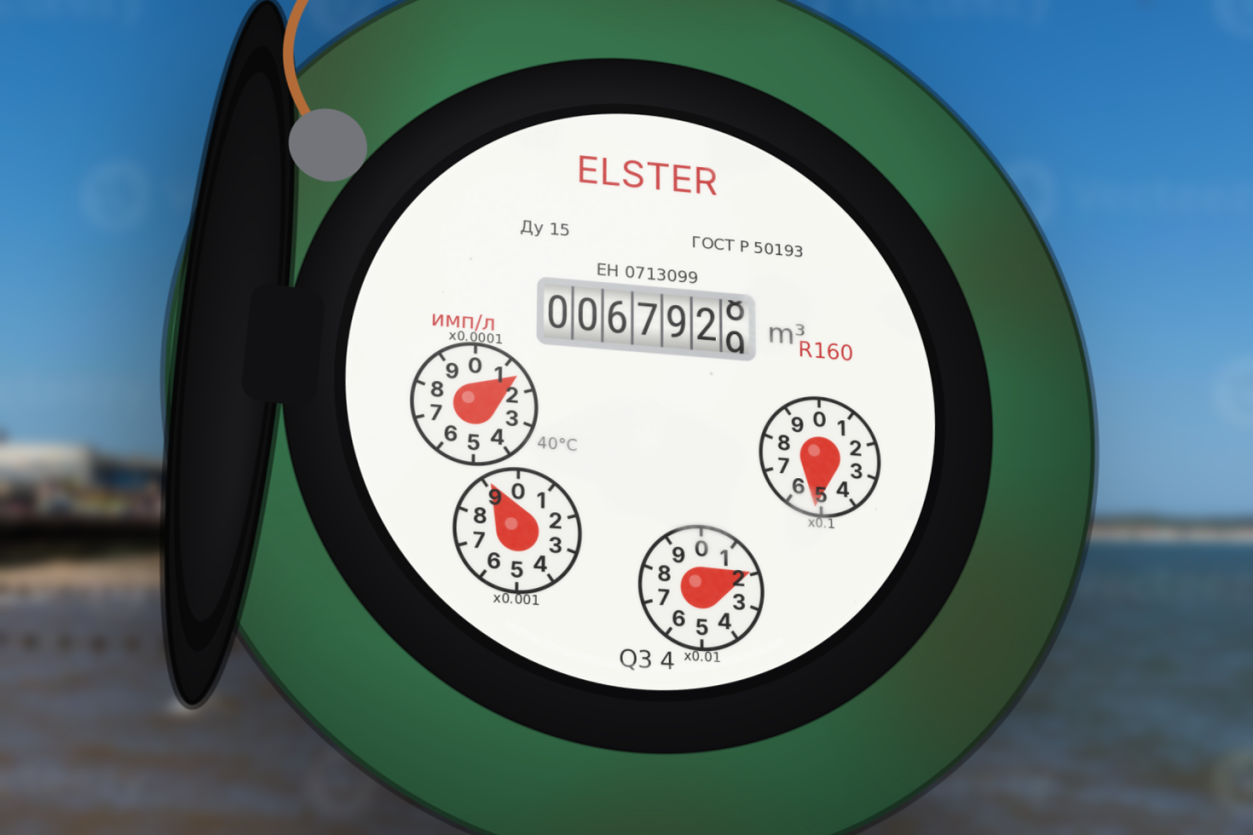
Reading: m³ 67928.5191
